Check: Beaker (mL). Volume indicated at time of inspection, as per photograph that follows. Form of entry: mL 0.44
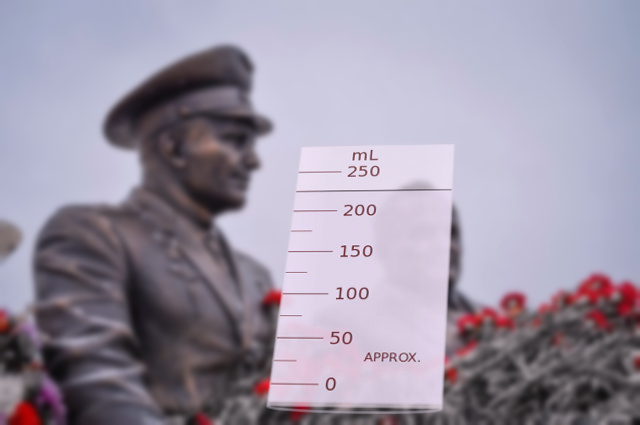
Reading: mL 225
